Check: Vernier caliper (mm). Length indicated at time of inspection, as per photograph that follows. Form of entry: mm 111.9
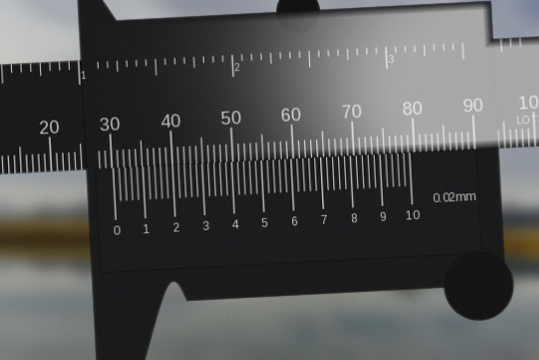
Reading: mm 30.2
